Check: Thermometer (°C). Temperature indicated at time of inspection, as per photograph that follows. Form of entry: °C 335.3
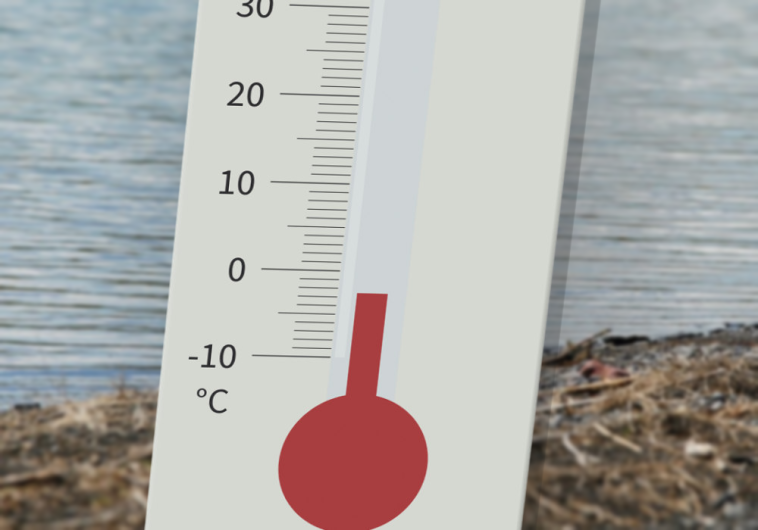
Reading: °C -2.5
